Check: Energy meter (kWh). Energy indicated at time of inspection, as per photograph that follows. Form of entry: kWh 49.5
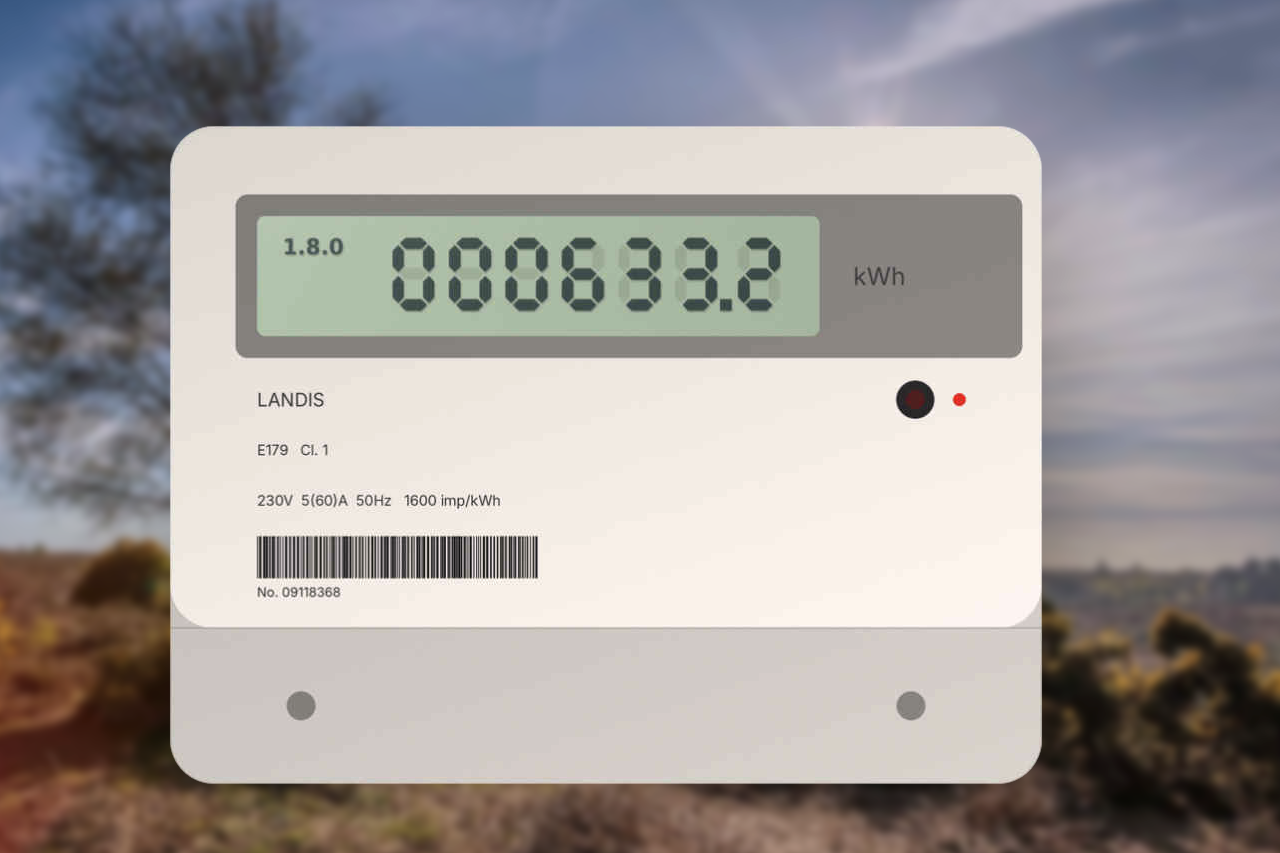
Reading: kWh 633.2
